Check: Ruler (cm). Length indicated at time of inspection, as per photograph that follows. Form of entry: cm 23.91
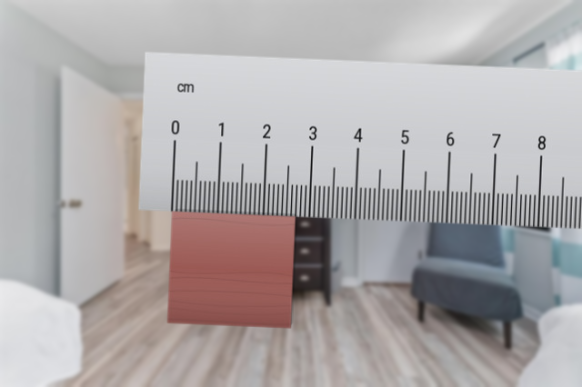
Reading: cm 2.7
